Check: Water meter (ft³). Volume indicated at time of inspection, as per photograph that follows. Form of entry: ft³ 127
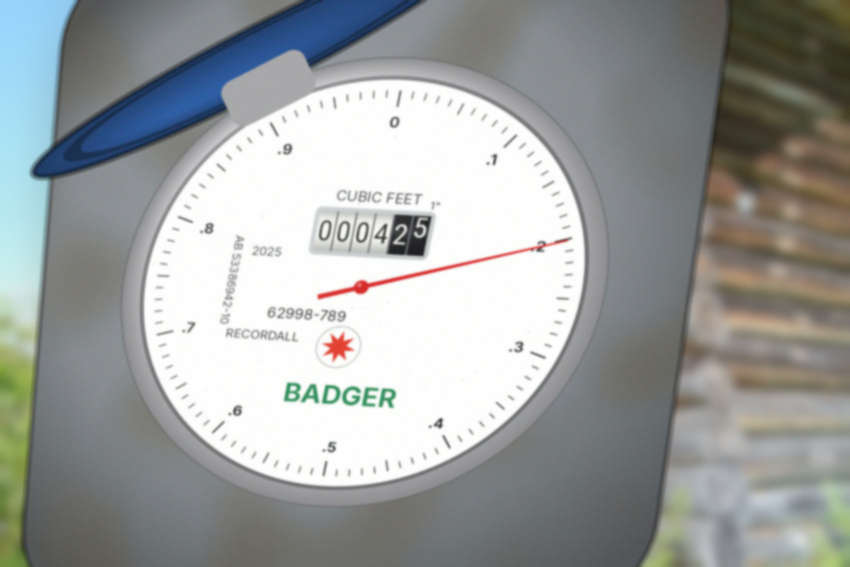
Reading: ft³ 425.20
